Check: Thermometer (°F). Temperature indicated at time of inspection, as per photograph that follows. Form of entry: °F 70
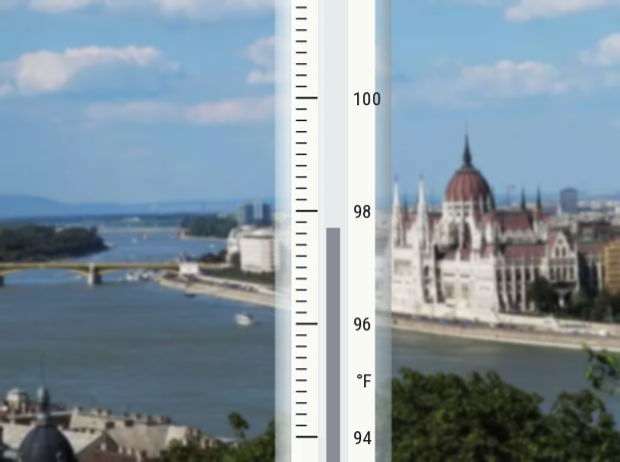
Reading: °F 97.7
